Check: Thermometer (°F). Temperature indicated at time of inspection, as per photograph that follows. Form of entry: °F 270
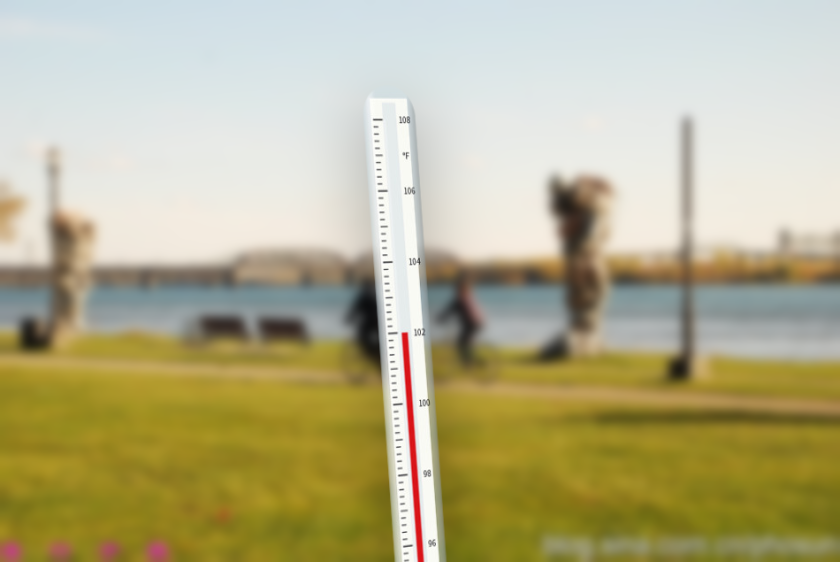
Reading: °F 102
